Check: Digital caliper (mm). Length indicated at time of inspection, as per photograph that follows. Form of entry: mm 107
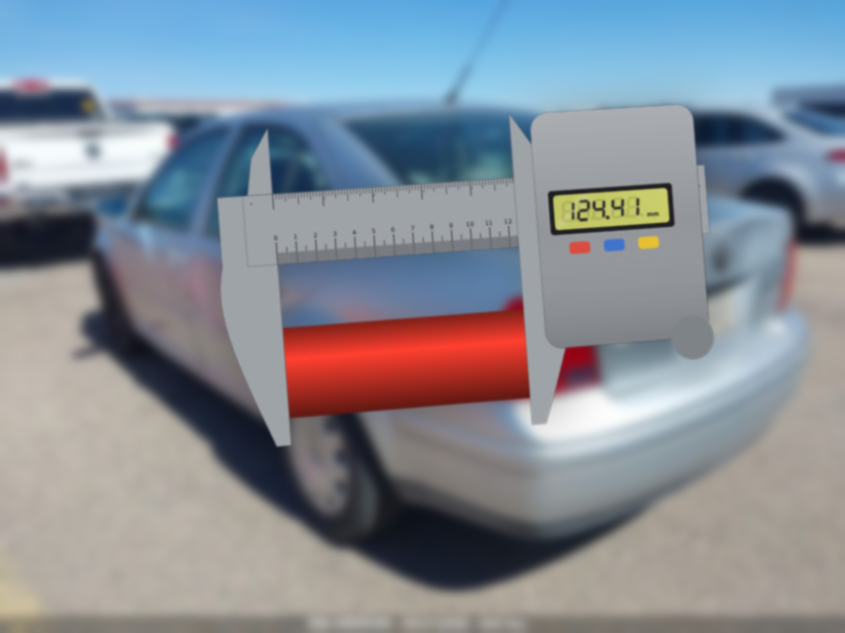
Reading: mm 124.41
